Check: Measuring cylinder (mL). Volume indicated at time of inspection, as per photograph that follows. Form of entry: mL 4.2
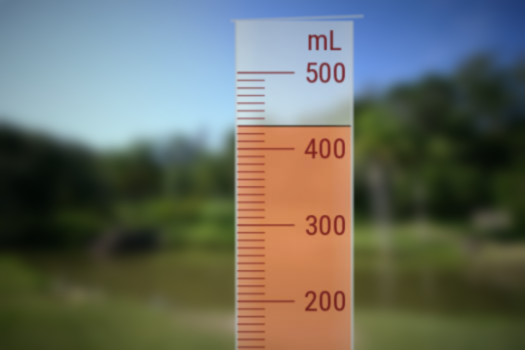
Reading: mL 430
